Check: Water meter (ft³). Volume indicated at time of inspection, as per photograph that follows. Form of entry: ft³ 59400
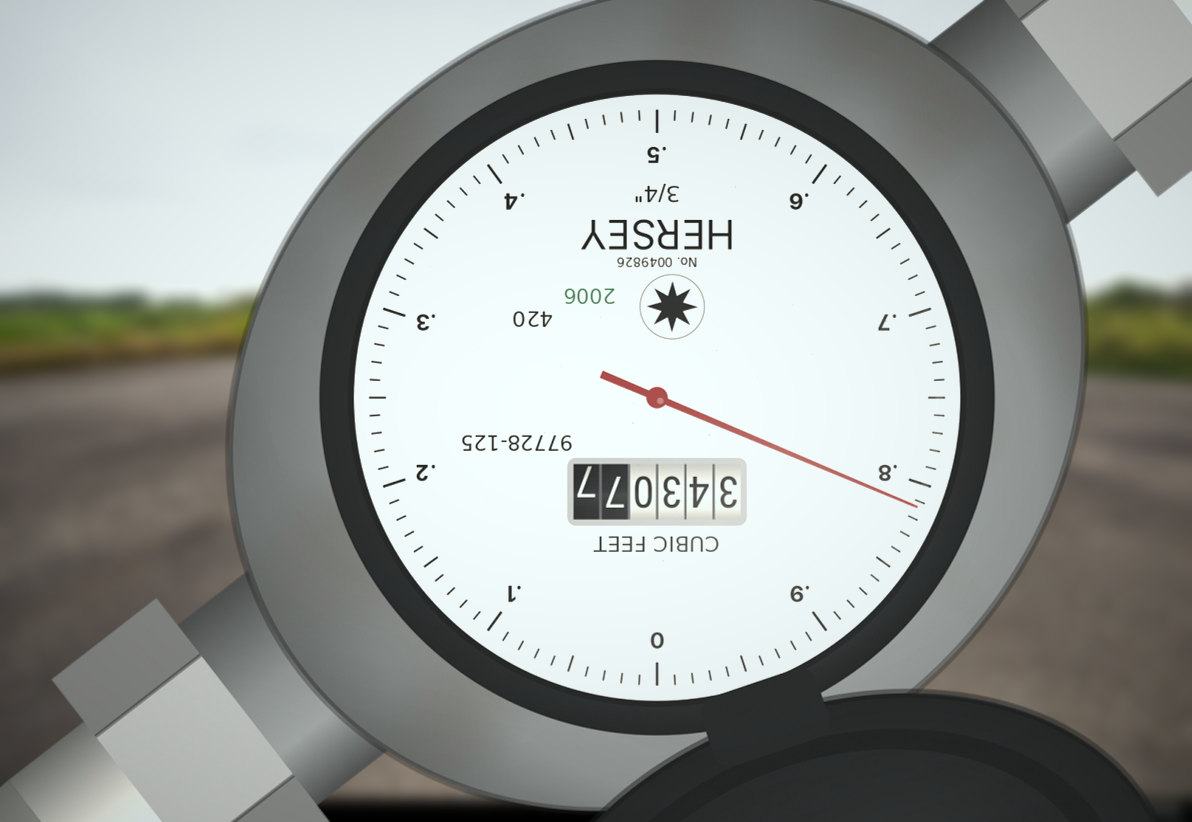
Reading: ft³ 343076.81
